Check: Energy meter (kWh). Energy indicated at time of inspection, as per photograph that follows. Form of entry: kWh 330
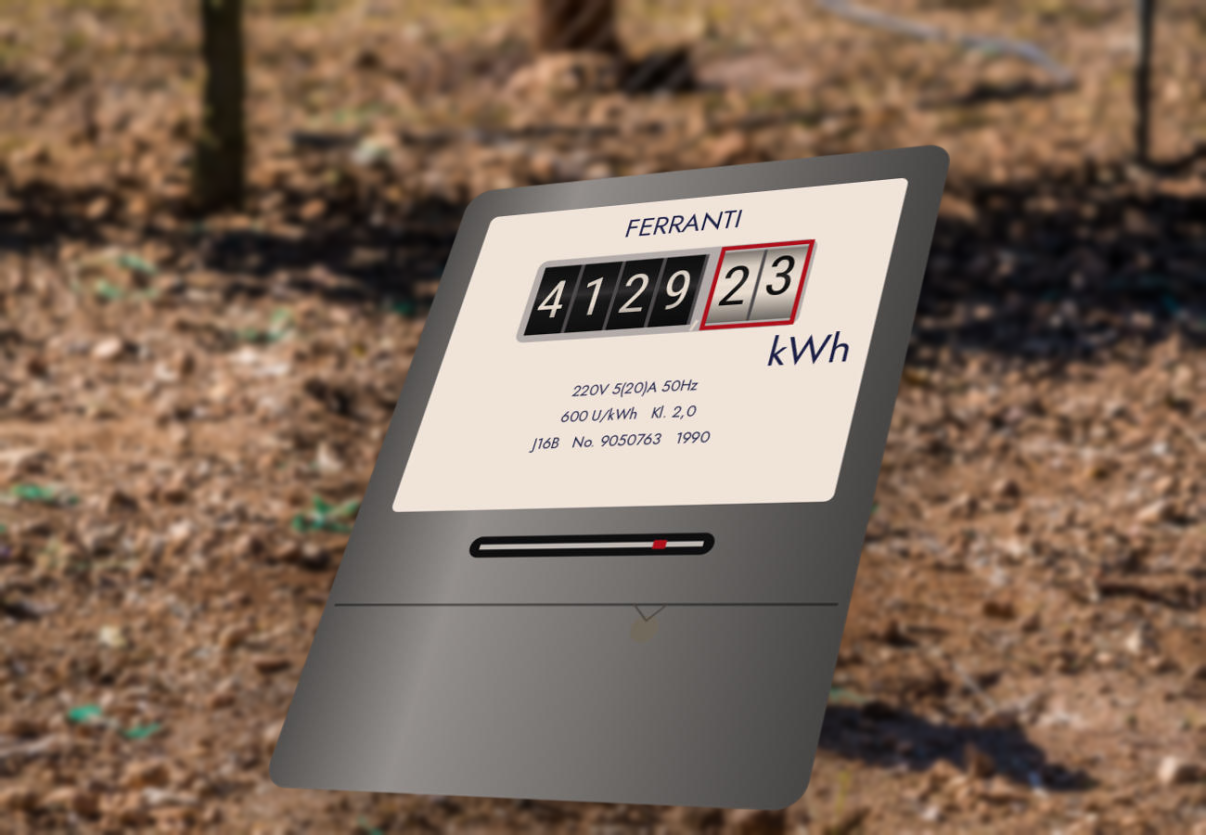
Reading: kWh 4129.23
